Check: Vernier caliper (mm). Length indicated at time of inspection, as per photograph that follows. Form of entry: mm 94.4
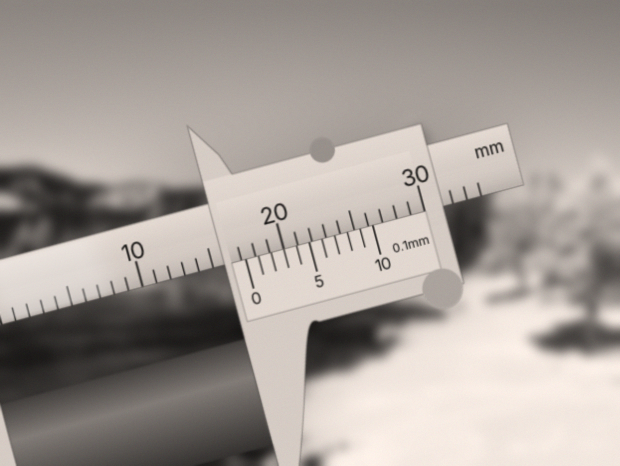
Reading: mm 17.3
